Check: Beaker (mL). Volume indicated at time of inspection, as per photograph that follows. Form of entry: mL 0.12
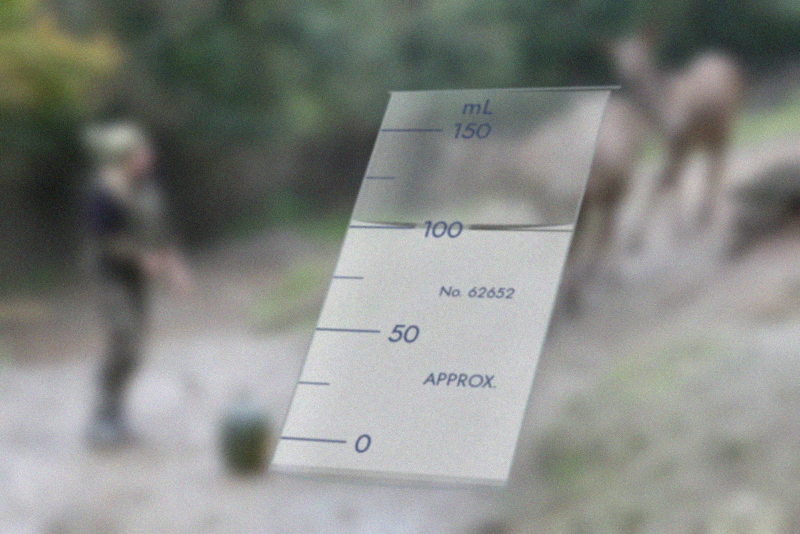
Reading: mL 100
